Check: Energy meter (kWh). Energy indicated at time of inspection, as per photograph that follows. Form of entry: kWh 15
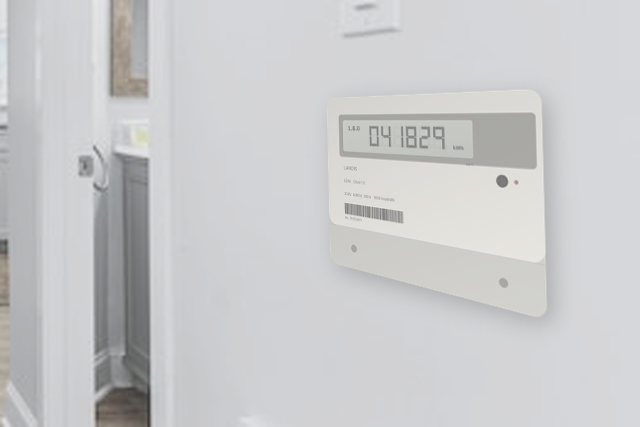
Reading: kWh 41829
